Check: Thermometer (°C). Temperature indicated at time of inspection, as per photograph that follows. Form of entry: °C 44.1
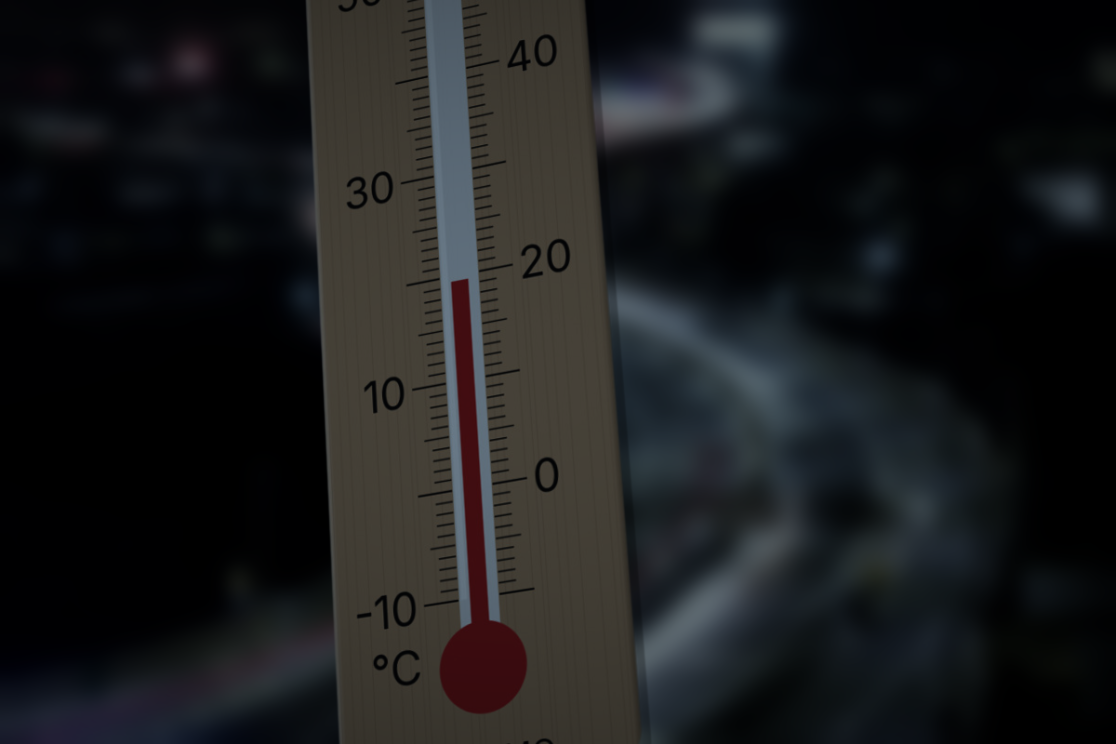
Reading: °C 19.5
